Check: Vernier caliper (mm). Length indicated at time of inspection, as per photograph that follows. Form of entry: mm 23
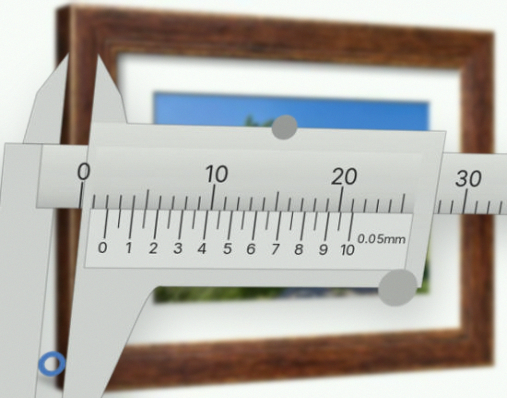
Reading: mm 2.1
